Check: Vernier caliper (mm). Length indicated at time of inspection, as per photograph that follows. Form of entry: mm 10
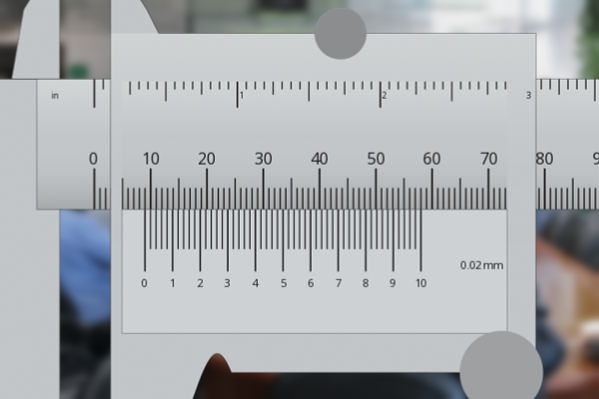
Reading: mm 9.0
